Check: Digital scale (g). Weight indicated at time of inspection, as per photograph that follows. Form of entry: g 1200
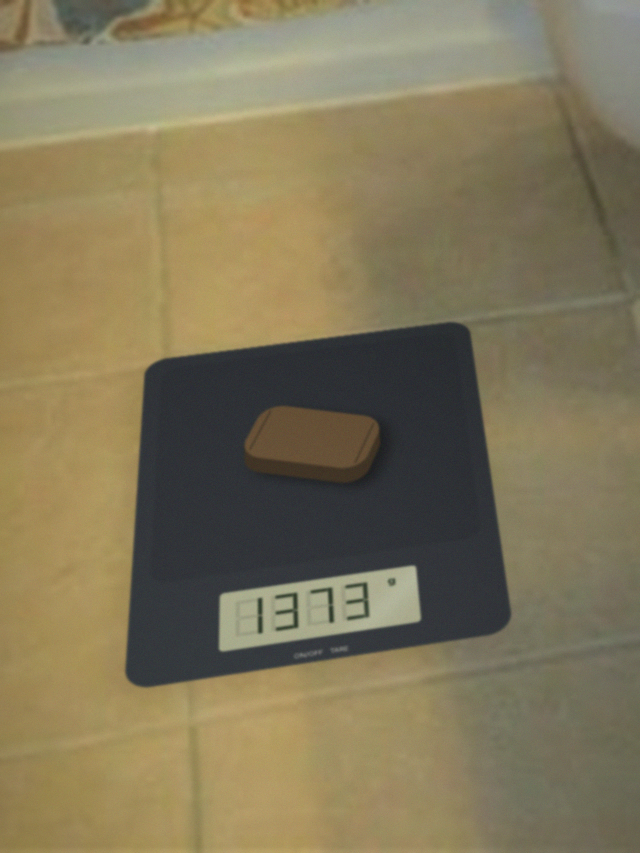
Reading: g 1373
